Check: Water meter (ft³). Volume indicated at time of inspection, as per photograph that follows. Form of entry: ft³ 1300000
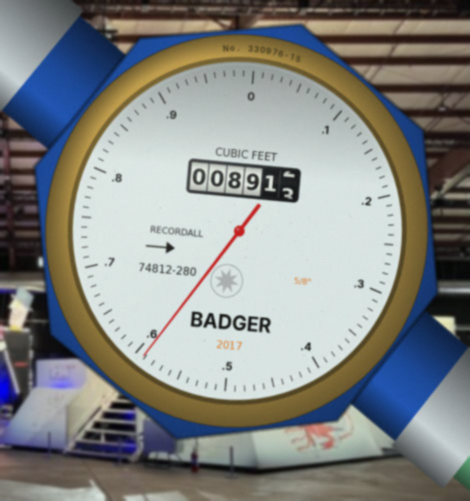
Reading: ft³ 8912.59
